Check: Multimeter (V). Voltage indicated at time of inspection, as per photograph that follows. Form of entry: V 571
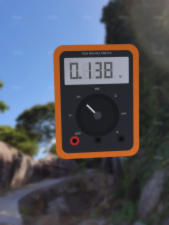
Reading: V 0.138
